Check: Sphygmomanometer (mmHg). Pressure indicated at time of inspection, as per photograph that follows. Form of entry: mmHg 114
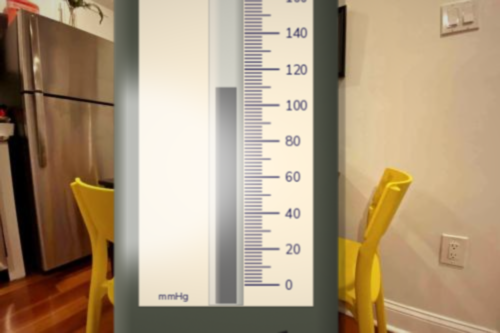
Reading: mmHg 110
